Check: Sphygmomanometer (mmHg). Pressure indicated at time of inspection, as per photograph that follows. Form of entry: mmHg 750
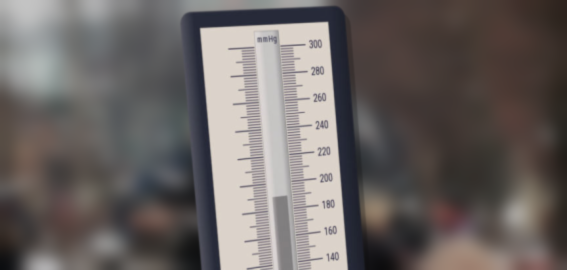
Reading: mmHg 190
